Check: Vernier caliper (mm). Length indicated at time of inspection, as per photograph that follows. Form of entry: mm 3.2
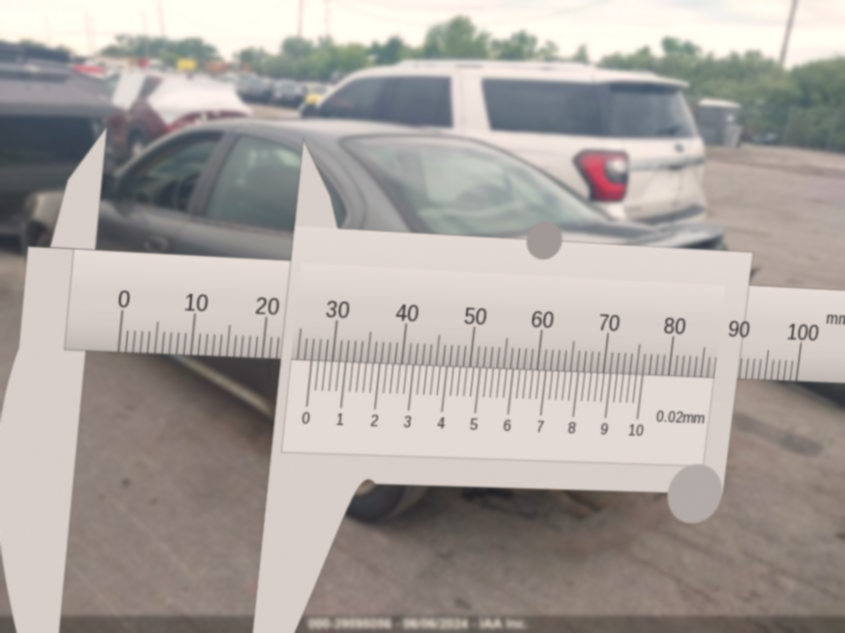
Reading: mm 27.0
